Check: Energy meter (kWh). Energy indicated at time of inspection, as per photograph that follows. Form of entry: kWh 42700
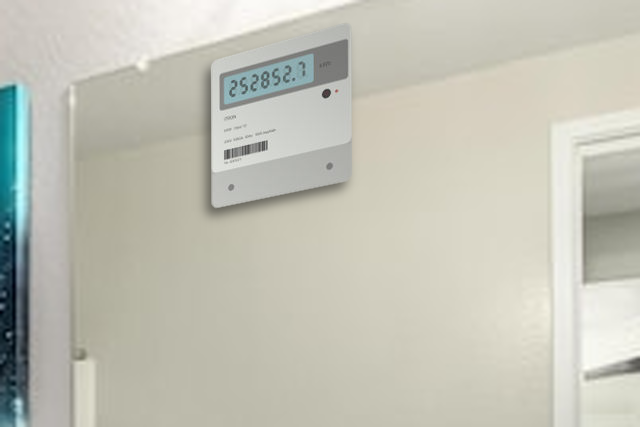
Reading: kWh 252852.7
